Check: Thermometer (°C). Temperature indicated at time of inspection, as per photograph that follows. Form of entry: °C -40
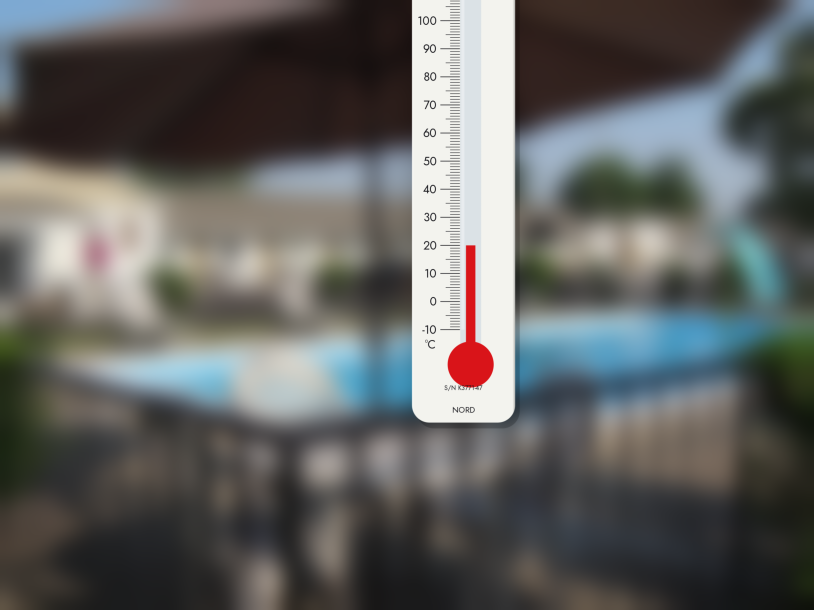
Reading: °C 20
